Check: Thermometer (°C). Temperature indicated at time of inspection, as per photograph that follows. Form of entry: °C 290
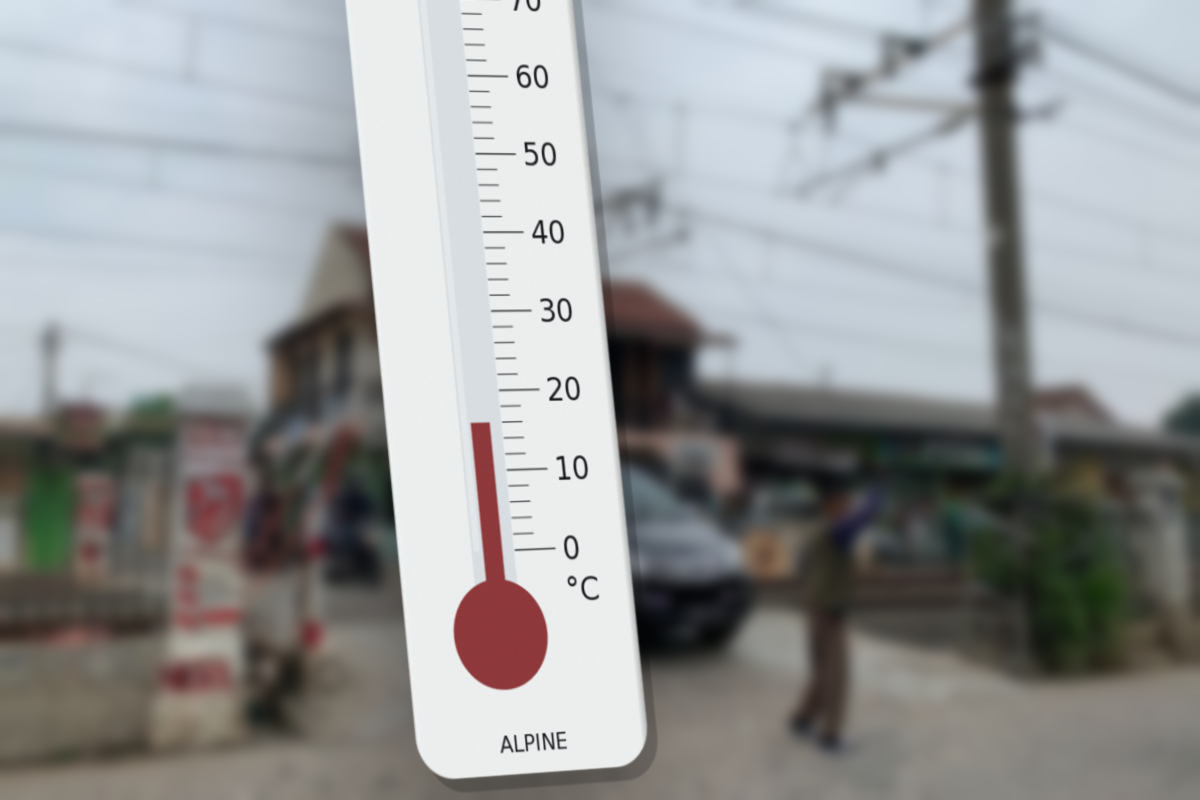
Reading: °C 16
